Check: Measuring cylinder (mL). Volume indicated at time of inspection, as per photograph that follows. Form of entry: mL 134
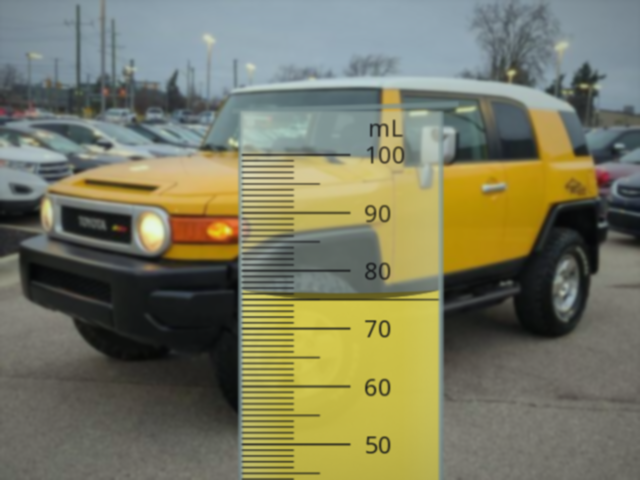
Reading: mL 75
